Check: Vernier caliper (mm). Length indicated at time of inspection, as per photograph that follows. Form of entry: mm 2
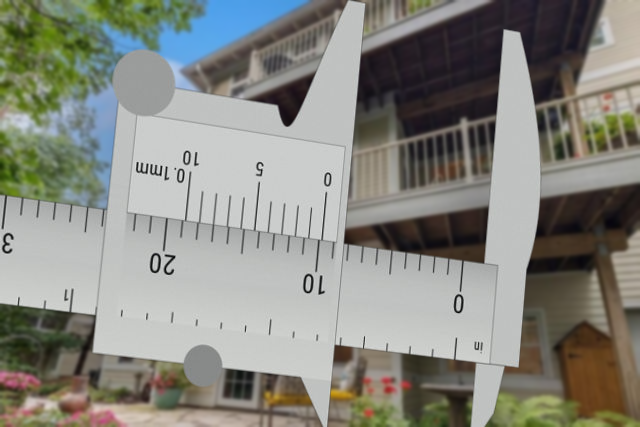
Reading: mm 9.8
